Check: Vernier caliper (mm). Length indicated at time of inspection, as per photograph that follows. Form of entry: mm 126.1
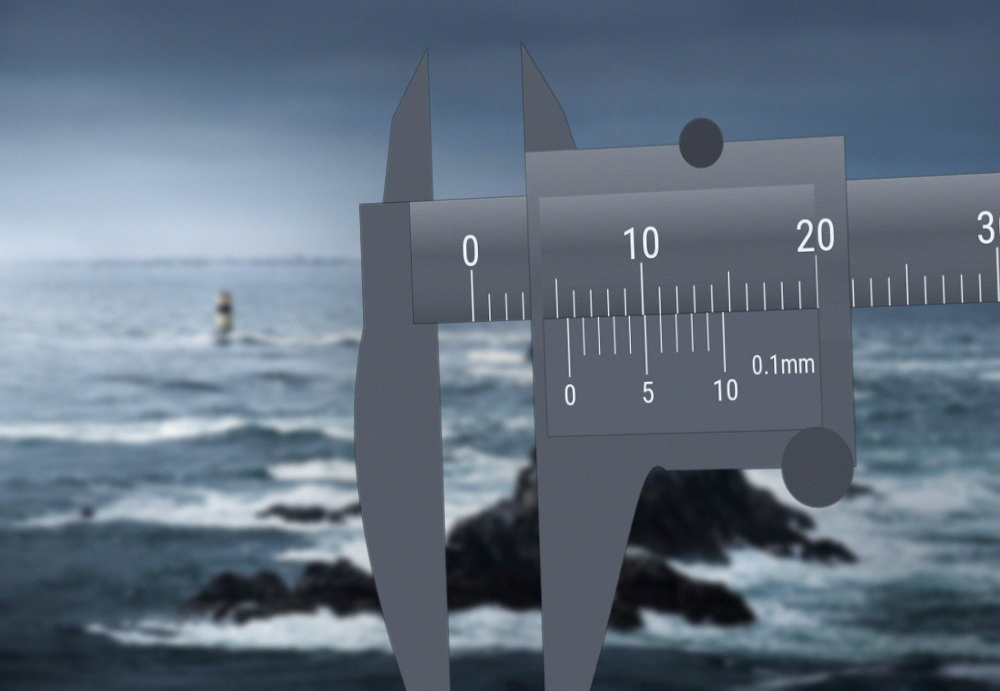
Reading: mm 5.6
